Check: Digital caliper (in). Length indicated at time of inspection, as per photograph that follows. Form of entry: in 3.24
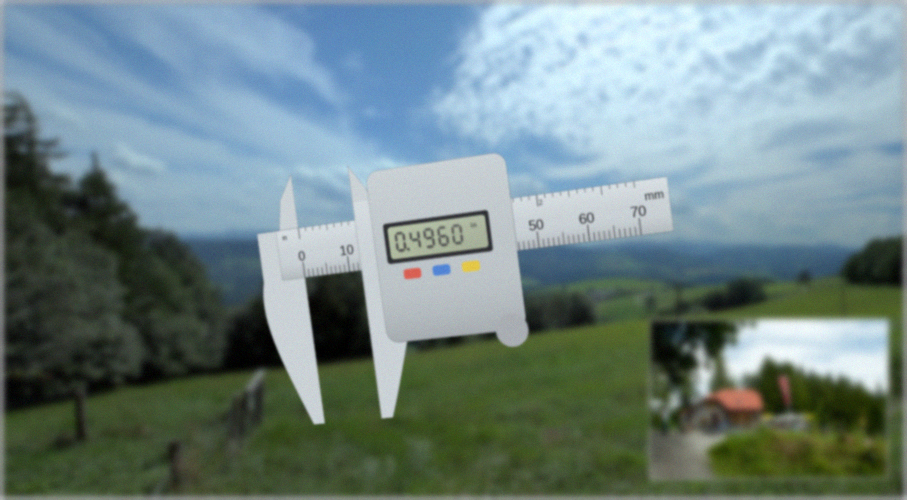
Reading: in 0.4960
